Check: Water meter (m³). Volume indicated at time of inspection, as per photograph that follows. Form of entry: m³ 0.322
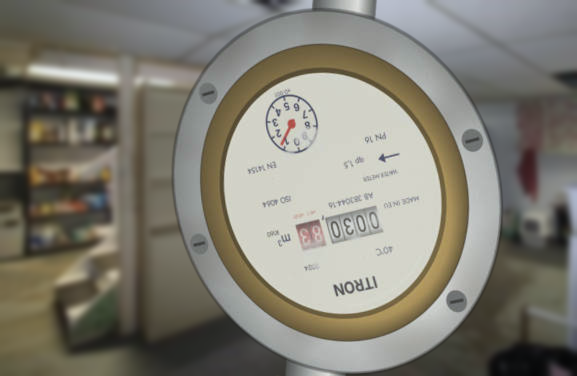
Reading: m³ 30.831
